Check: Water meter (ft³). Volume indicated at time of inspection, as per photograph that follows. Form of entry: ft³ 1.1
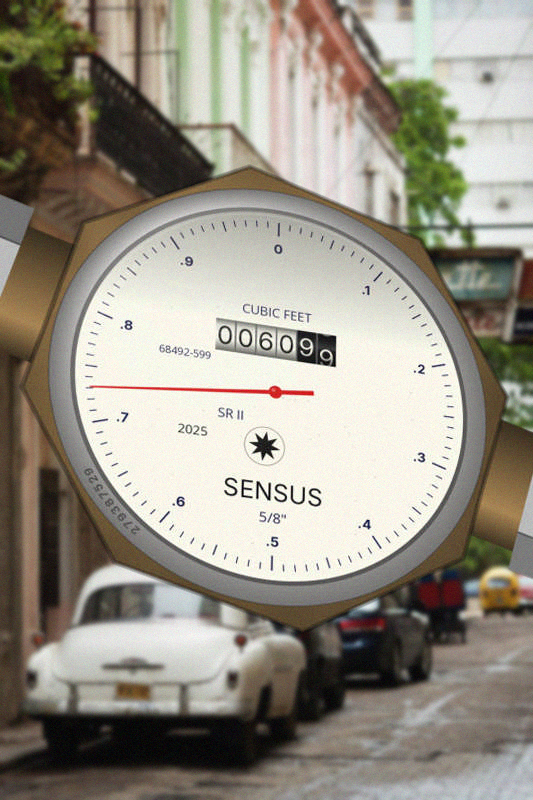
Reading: ft³ 6098.73
